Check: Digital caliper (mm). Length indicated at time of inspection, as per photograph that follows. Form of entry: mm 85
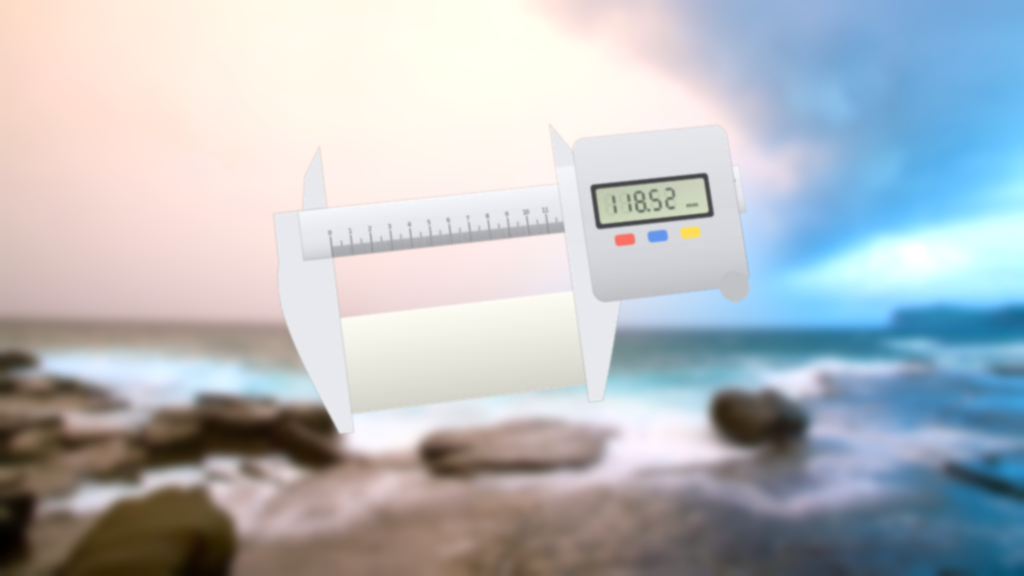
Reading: mm 118.52
